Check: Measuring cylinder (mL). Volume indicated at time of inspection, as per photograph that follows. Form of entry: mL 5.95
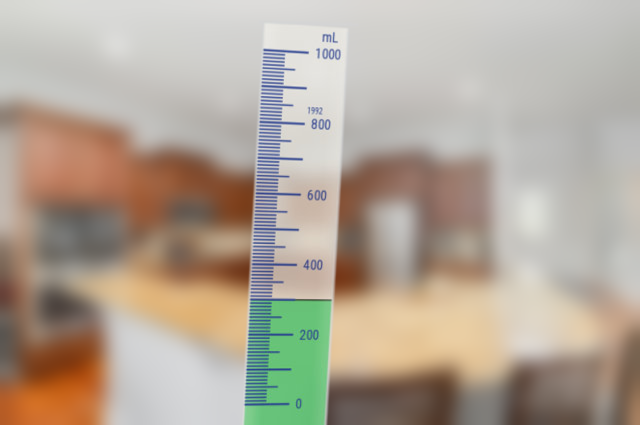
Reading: mL 300
